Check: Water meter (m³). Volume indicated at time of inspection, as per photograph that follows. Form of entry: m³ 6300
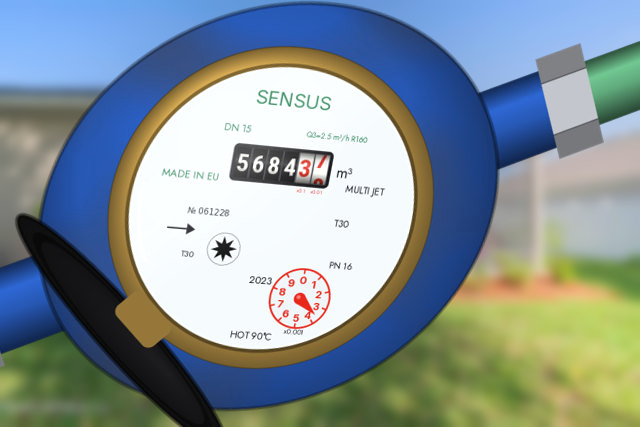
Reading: m³ 5684.373
